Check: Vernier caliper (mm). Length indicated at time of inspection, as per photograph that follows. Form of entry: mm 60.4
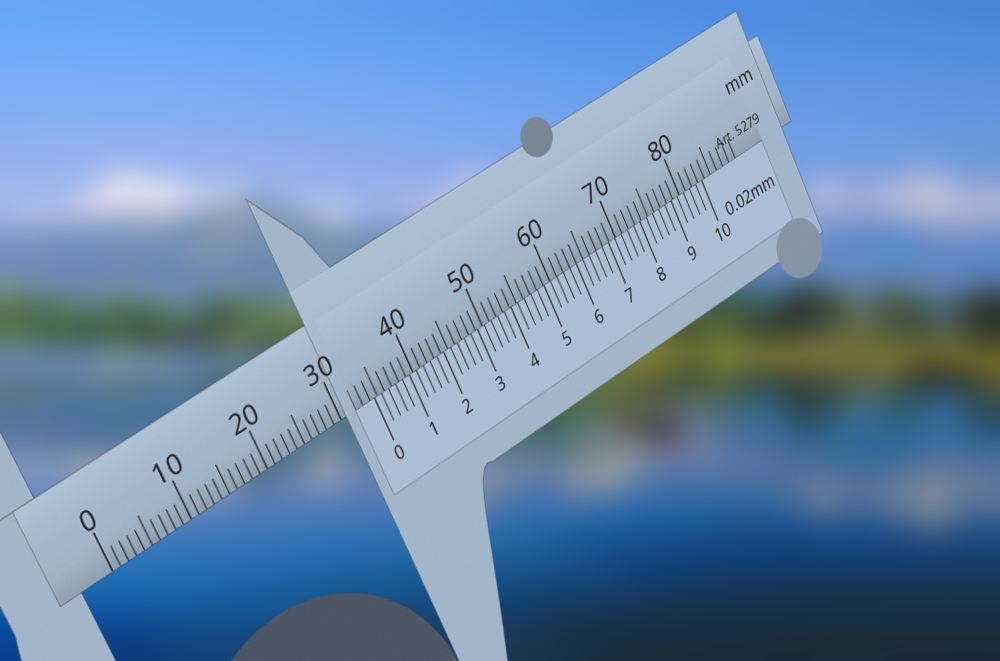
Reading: mm 34.6
